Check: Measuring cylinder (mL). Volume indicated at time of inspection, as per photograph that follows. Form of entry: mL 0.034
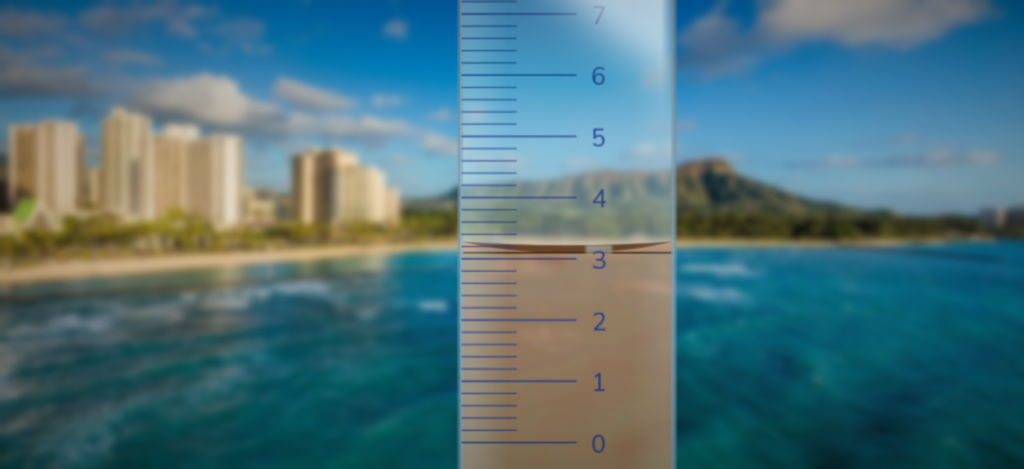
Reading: mL 3.1
